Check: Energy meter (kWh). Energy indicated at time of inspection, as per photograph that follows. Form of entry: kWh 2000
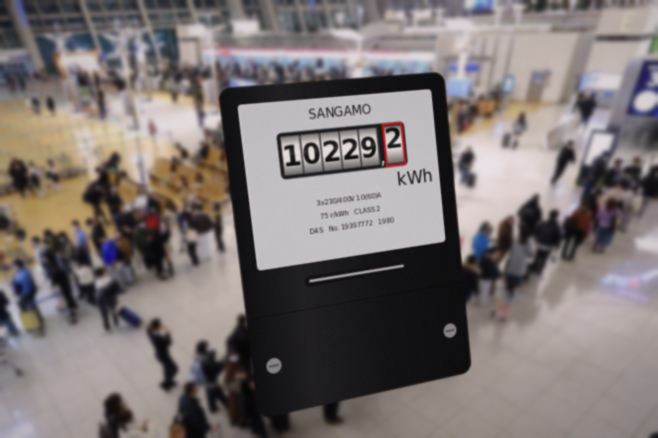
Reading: kWh 10229.2
